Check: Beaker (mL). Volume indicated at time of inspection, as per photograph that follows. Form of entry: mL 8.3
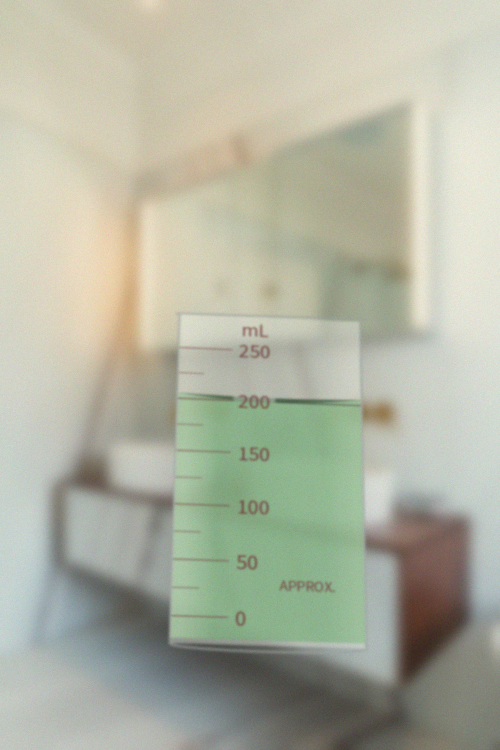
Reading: mL 200
